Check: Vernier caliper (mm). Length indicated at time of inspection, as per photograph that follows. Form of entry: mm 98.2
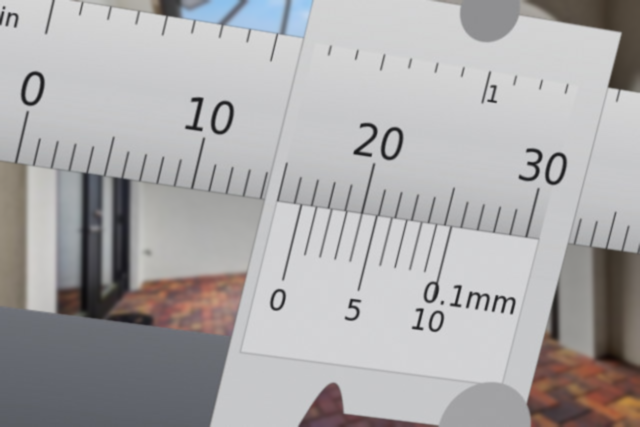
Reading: mm 16.4
